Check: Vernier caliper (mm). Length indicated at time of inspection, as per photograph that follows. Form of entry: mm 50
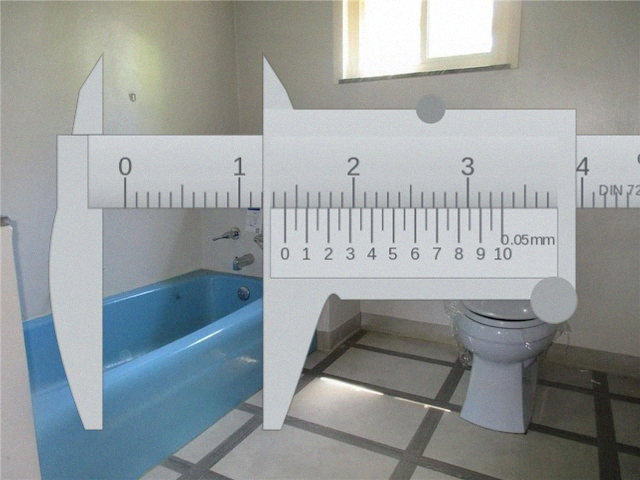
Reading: mm 14.0
